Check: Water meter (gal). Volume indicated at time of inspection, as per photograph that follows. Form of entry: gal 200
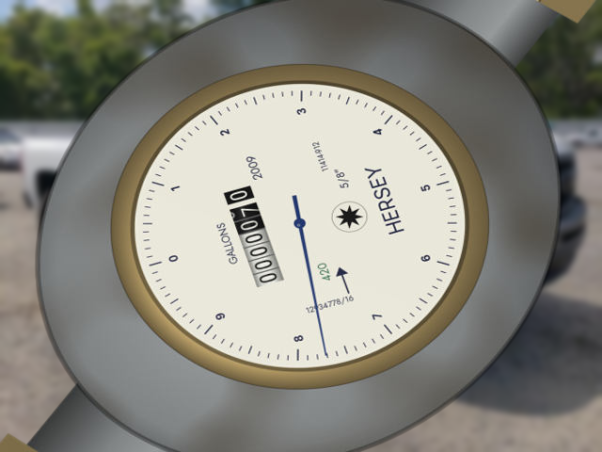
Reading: gal 67.7
